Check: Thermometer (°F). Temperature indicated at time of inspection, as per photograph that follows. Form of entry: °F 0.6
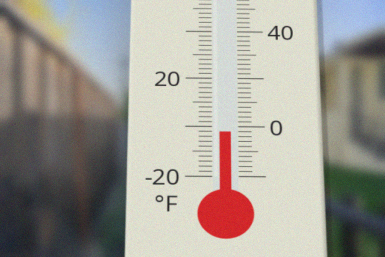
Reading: °F -2
